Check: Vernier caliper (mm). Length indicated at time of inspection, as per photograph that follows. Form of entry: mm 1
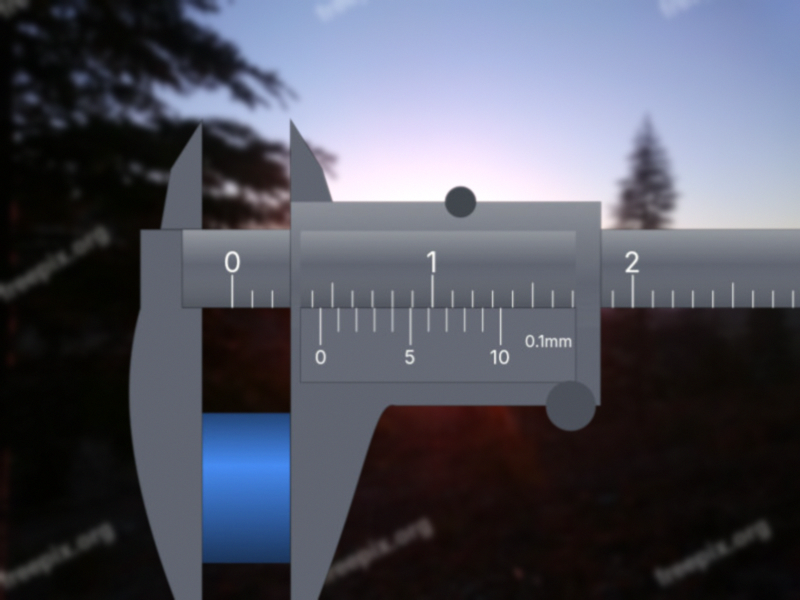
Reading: mm 4.4
